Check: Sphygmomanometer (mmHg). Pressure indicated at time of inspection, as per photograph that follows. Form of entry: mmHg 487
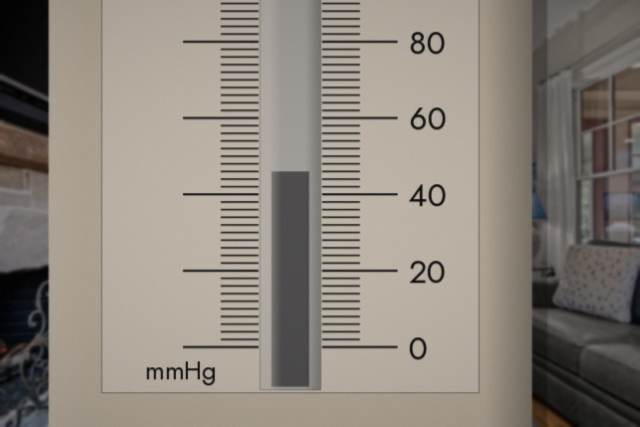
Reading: mmHg 46
